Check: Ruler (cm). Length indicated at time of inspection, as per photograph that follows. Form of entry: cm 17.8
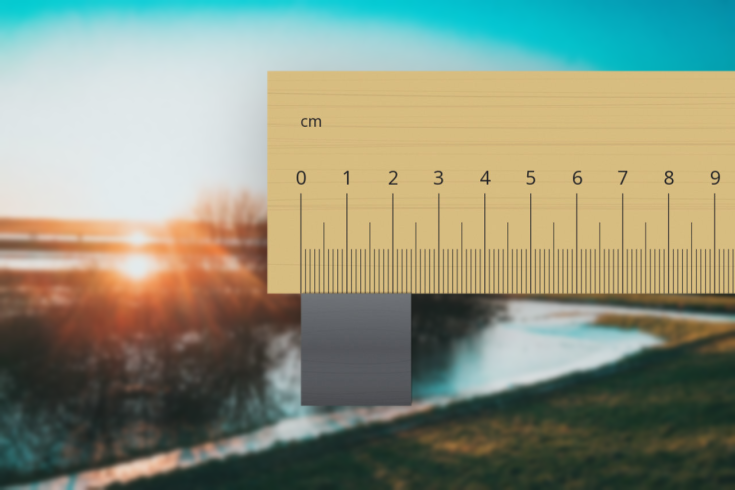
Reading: cm 2.4
